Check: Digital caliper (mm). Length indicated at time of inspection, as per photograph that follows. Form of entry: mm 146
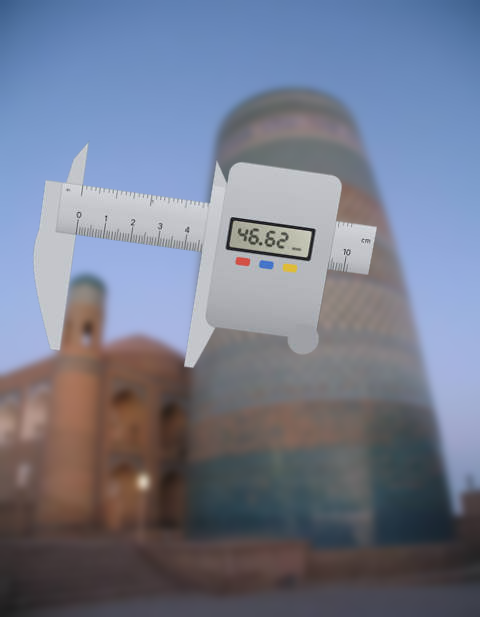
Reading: mm 46.62
